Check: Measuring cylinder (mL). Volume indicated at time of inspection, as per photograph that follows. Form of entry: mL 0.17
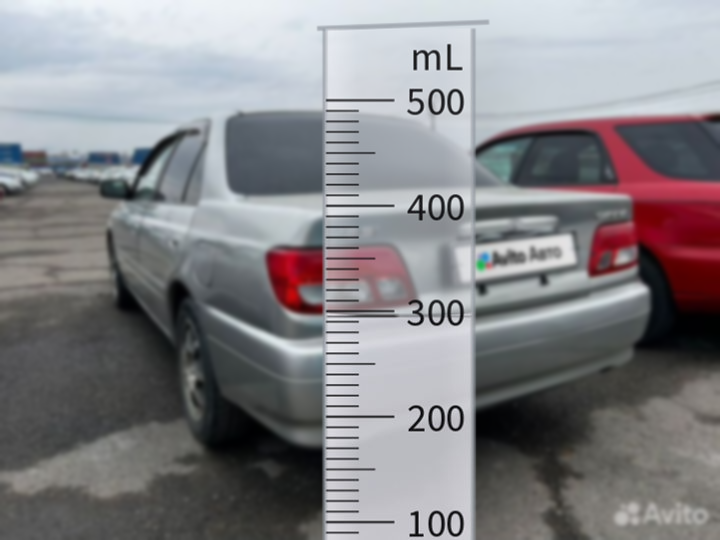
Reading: mL 295
